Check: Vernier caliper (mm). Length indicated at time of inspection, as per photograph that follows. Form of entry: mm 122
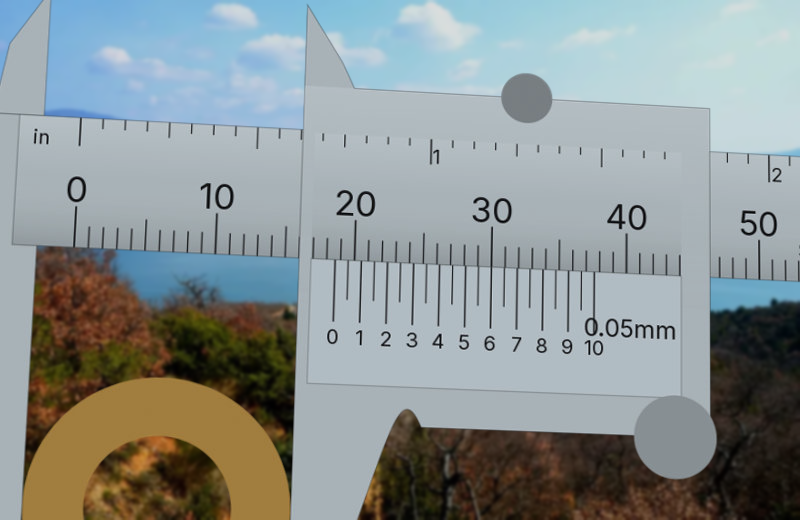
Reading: mm 18.6
